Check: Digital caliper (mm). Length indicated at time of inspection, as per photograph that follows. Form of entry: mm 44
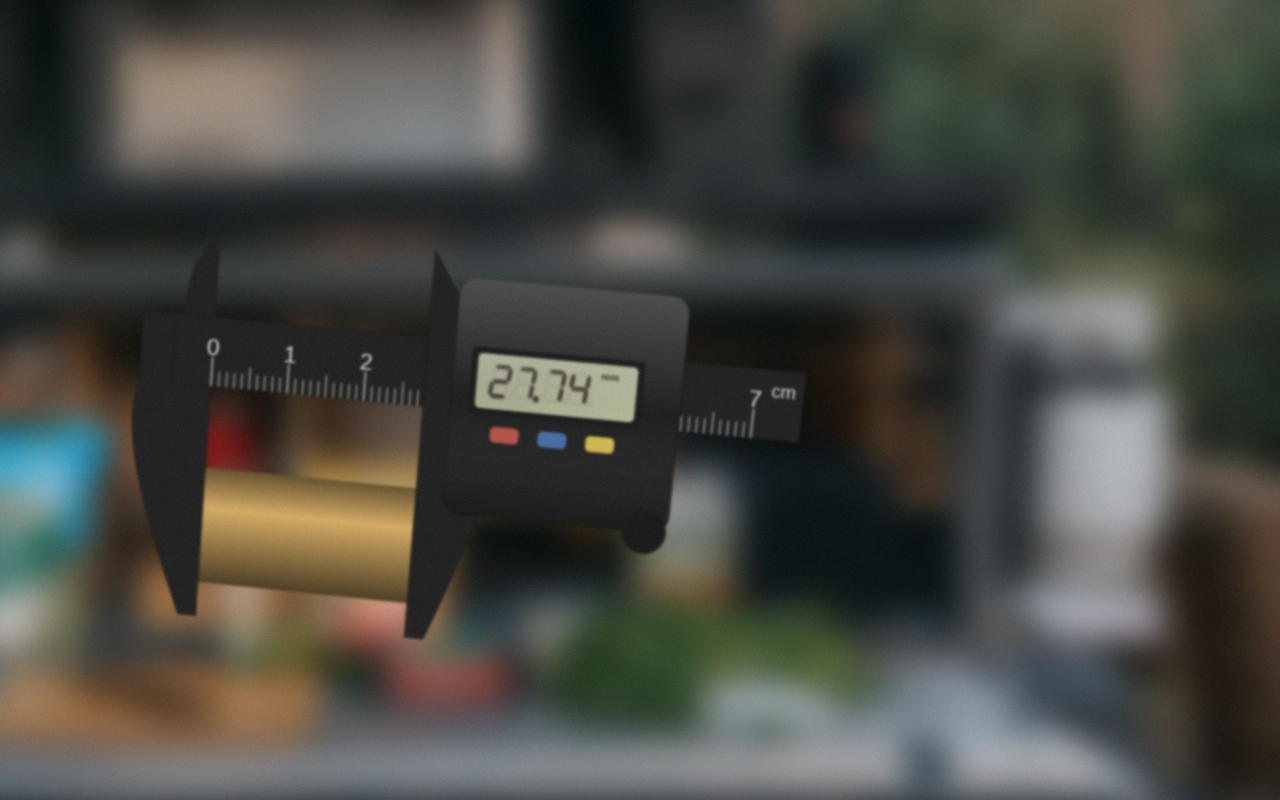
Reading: mm 27.74
